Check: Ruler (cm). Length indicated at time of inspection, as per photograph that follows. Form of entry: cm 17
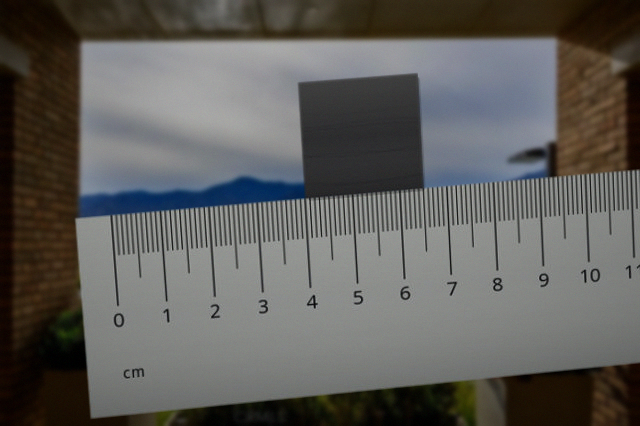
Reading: cm 2.5
